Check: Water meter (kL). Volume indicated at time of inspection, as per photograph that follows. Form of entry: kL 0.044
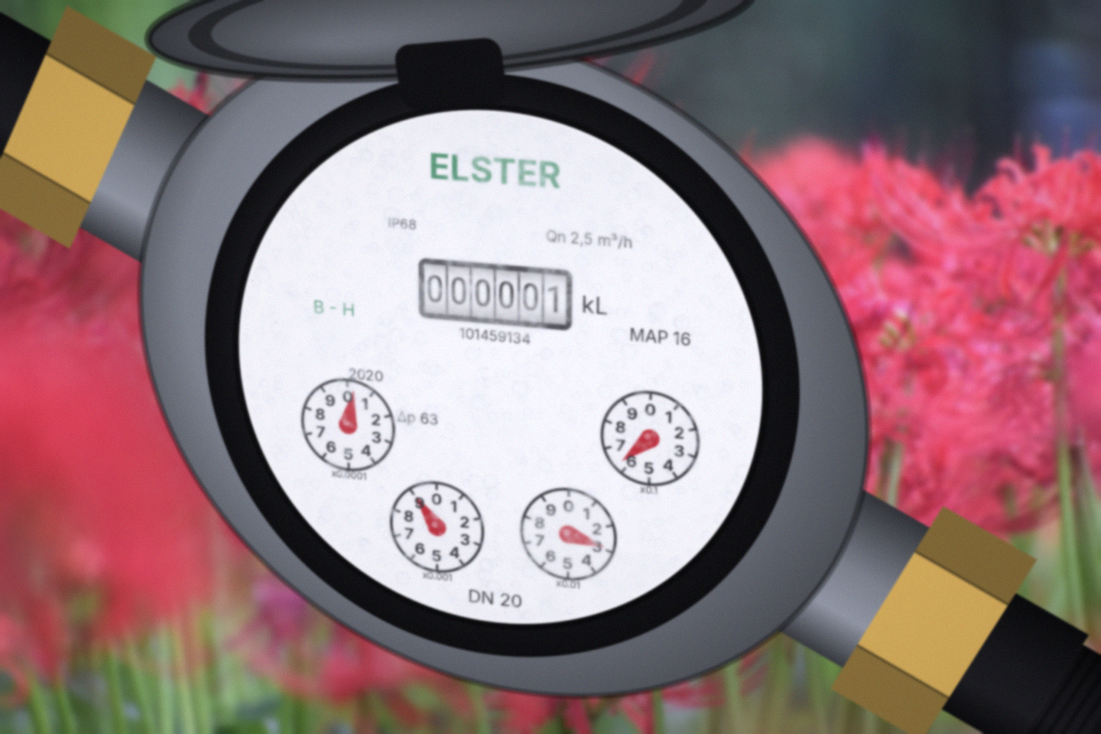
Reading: kL 1.6290
